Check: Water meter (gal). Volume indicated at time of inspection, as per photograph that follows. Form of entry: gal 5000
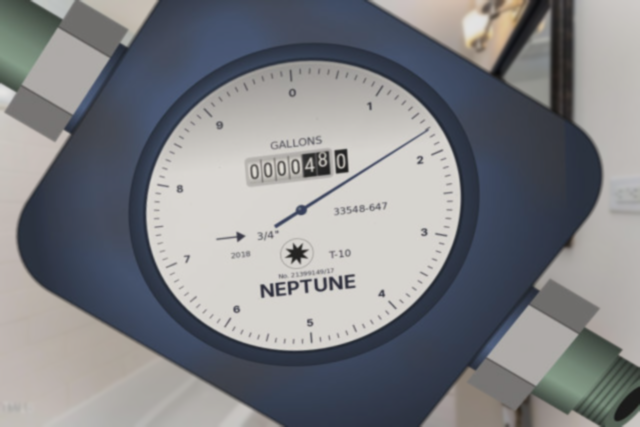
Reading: gal 481.7
